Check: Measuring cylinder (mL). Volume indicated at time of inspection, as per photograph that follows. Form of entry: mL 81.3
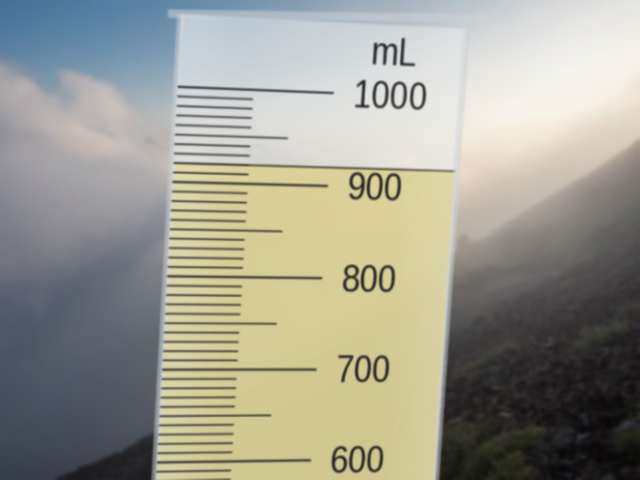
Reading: mL 920
